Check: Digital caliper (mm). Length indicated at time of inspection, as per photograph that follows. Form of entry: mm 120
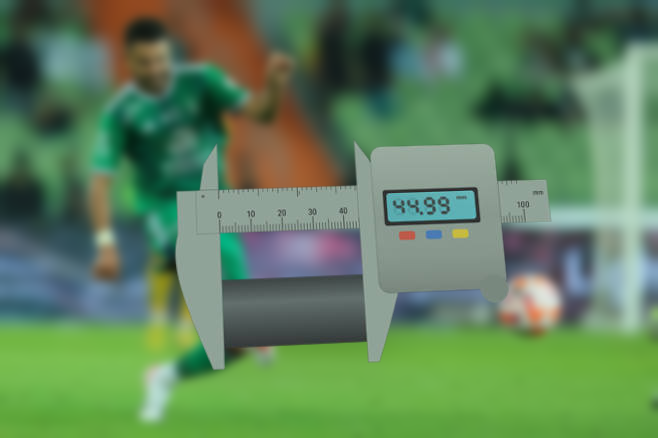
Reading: mm 44.99
